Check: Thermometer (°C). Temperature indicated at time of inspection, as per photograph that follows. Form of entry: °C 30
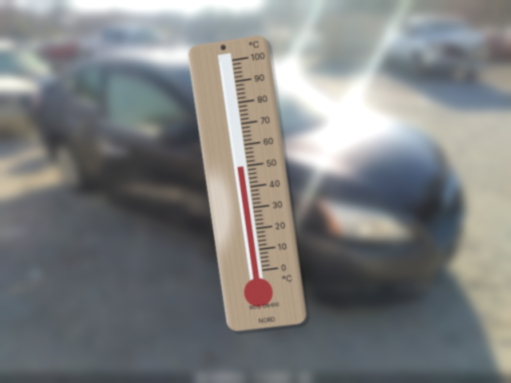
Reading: °C 50
